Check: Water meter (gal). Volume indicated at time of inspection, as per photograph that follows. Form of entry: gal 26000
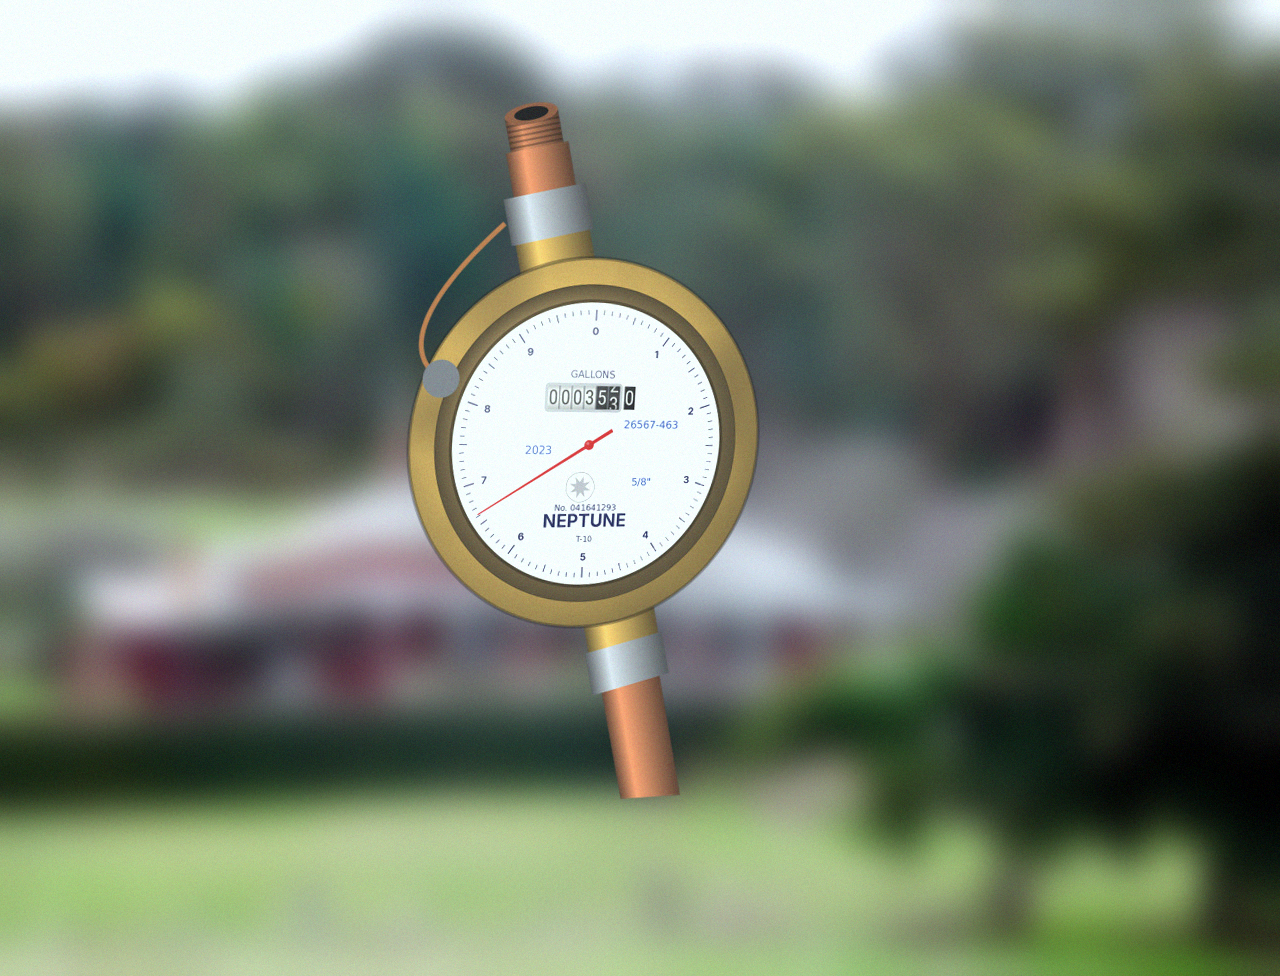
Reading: gal 3526.6
